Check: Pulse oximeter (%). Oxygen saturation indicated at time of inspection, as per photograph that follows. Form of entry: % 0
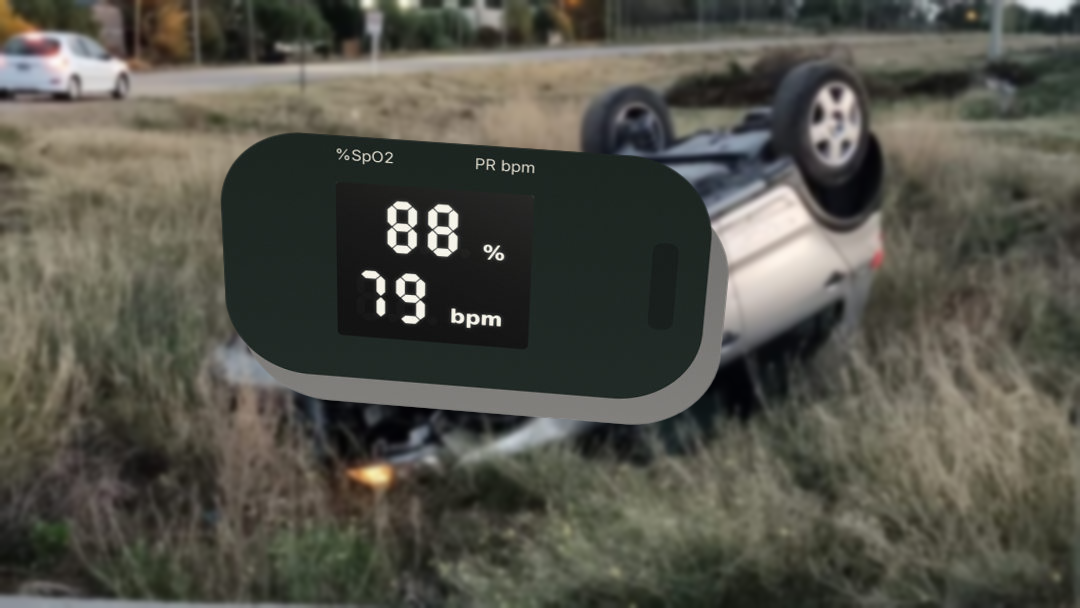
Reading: % 88
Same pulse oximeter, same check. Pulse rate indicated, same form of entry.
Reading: bpm 79
